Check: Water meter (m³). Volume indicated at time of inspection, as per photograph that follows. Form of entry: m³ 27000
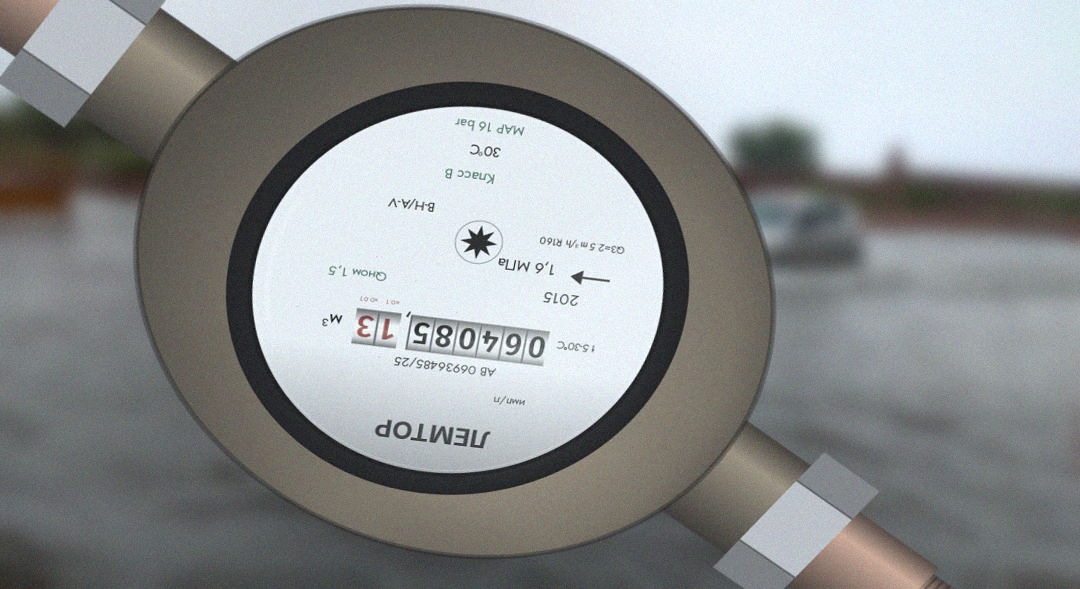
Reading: m³ 64085.13
